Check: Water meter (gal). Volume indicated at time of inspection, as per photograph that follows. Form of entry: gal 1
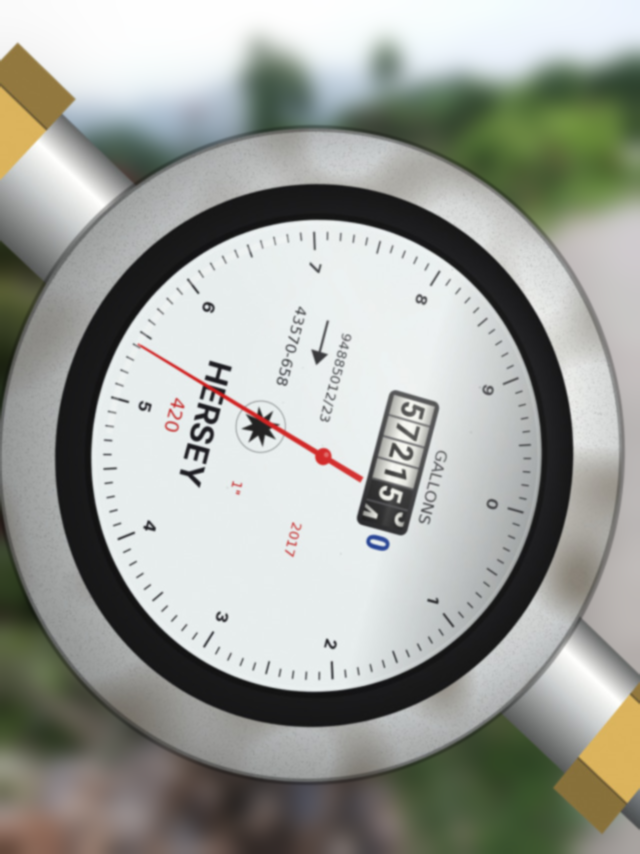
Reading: gal 5721535.4
